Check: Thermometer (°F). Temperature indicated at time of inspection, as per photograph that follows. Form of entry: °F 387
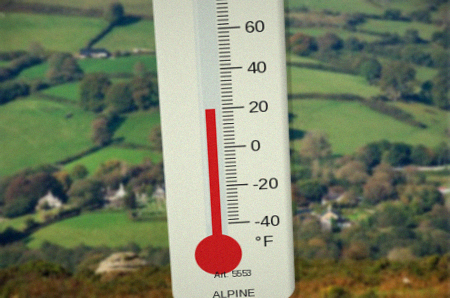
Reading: °F 20
